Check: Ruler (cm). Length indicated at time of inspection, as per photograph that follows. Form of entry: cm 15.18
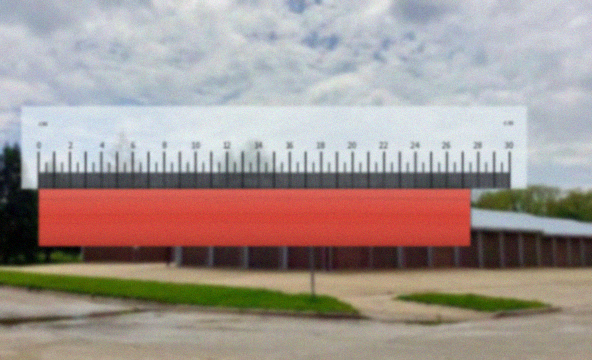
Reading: cm 27.5
